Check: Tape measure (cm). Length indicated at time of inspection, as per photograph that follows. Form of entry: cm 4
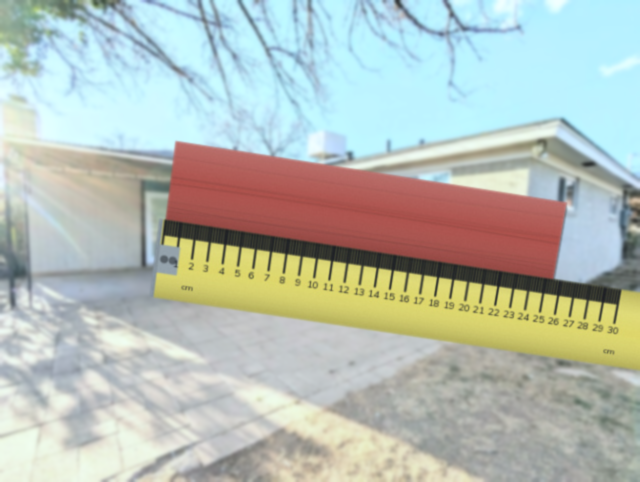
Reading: cm 25.5
